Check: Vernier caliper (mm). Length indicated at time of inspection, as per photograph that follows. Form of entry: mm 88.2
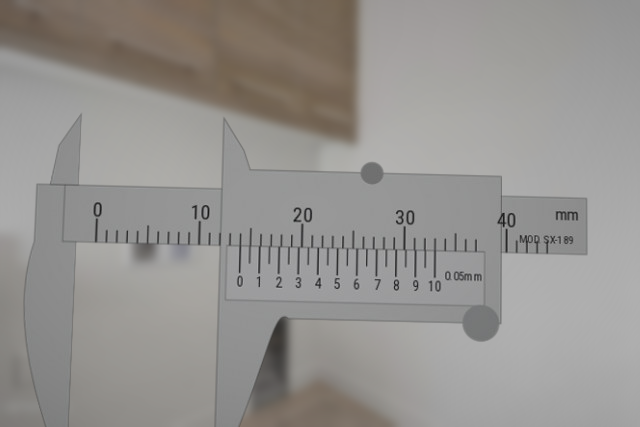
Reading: mm 14.0
